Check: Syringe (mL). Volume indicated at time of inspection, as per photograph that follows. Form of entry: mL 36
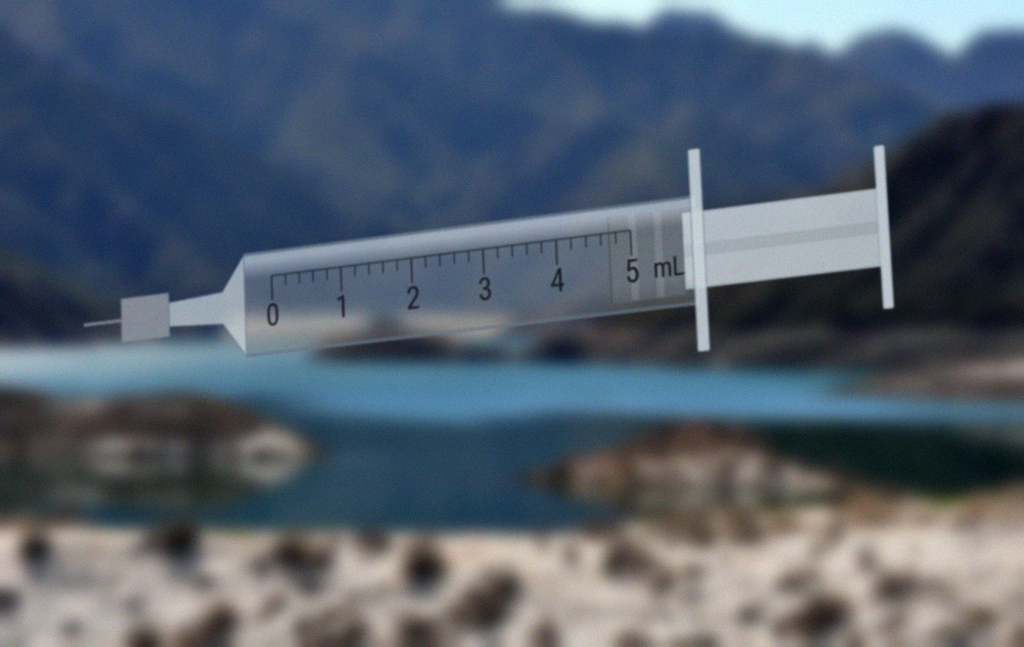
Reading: mL 4.7
